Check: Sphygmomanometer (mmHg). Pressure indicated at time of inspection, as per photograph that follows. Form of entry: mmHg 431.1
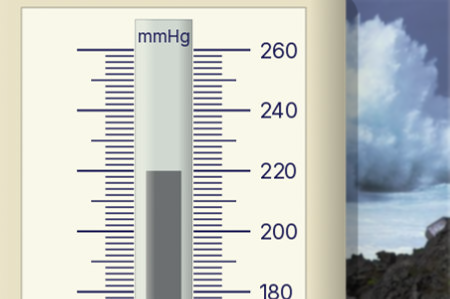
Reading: mmHg 220
